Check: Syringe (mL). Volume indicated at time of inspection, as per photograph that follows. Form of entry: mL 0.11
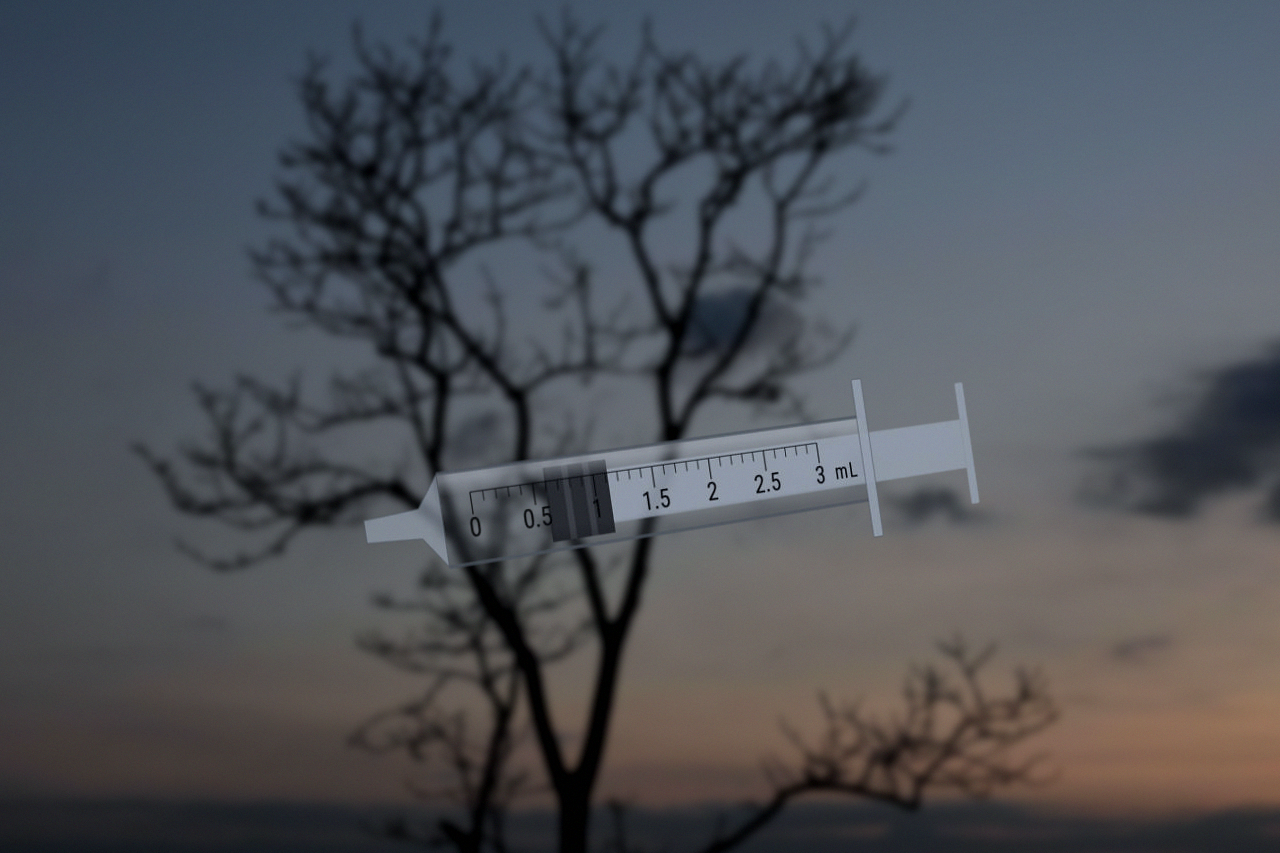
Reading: mL 0.6
